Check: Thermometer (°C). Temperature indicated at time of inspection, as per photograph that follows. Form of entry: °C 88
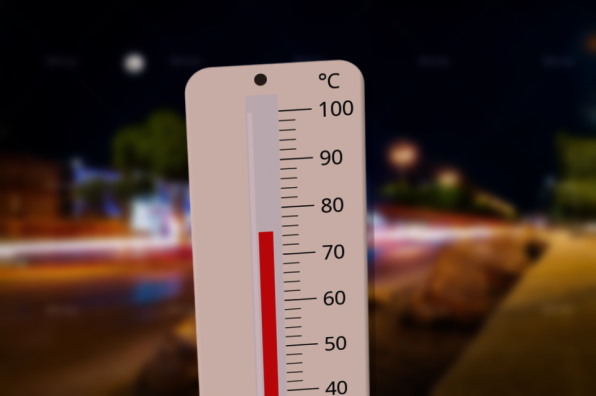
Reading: °C 75
